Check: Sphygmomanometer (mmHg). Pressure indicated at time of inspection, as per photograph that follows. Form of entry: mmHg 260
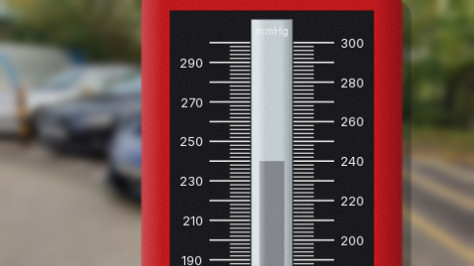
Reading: mmHg 240
